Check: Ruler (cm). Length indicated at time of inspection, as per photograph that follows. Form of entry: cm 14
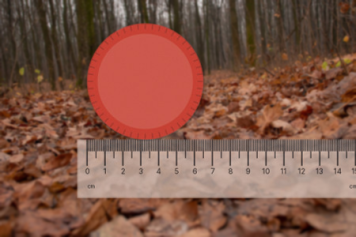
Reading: cm 6.5
